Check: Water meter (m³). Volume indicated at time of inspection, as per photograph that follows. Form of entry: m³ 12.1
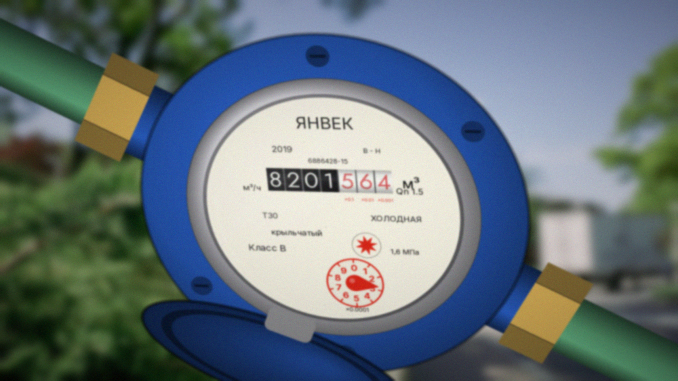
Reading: m³ 8201.5642
